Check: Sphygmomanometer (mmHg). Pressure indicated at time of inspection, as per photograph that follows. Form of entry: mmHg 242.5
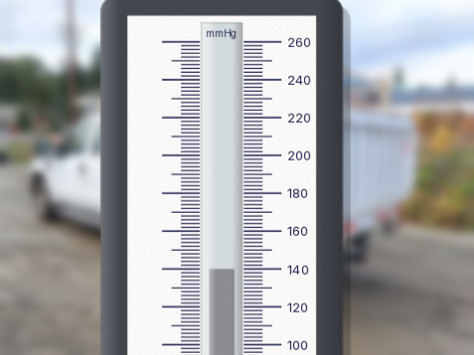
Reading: mmHg 140
